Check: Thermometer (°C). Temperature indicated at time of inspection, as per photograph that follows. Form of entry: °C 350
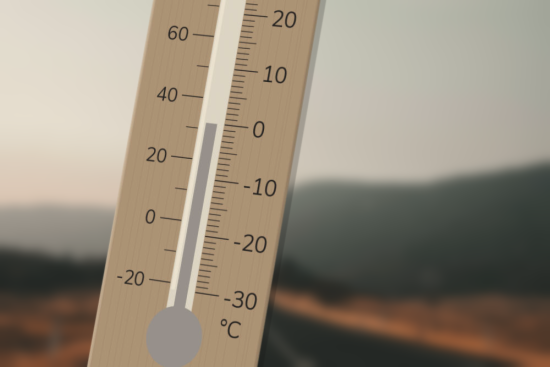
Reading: °C 0
